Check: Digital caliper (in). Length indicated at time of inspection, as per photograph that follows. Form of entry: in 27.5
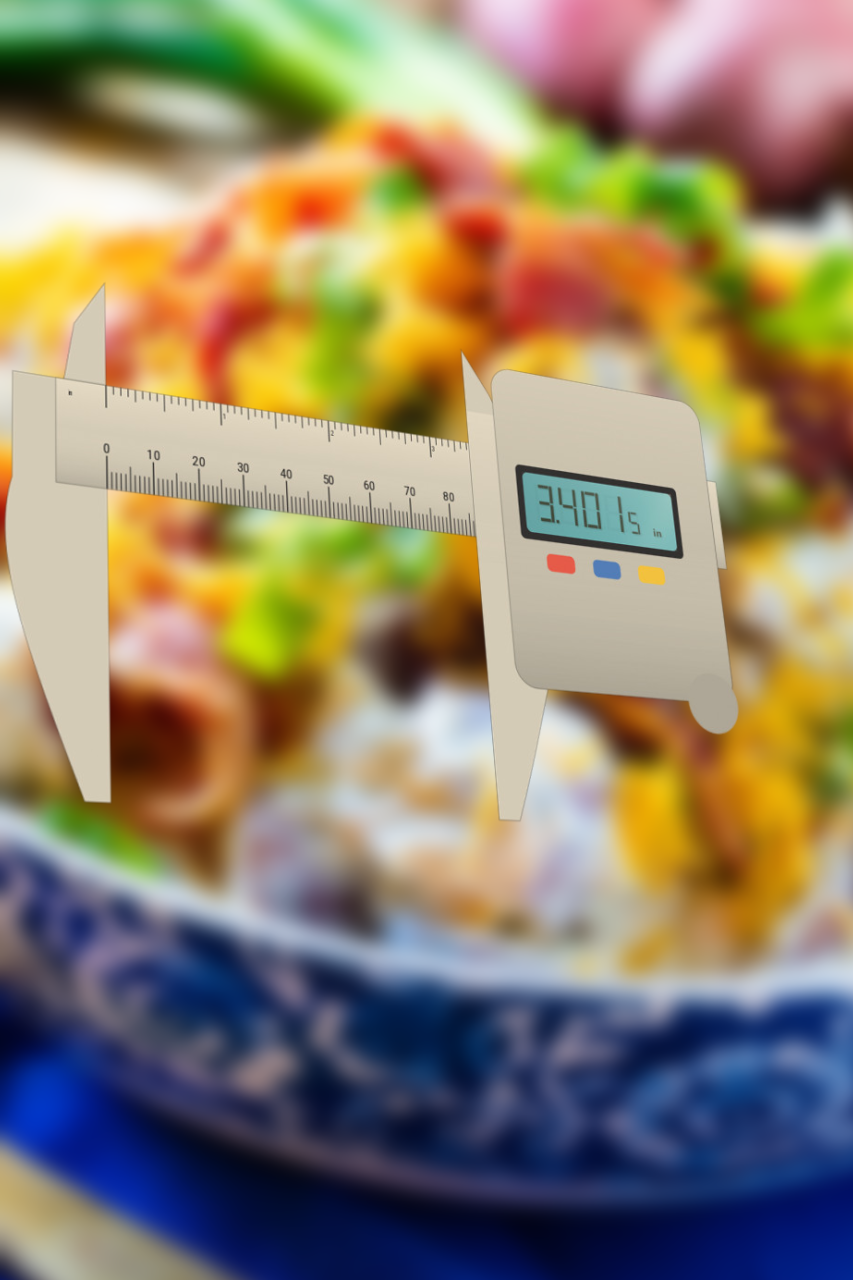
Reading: in 3.4015
